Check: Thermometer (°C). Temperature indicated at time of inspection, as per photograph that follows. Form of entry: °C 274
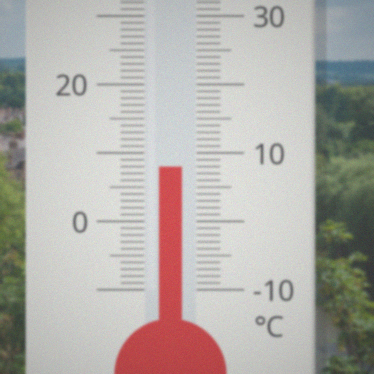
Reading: °C 8
